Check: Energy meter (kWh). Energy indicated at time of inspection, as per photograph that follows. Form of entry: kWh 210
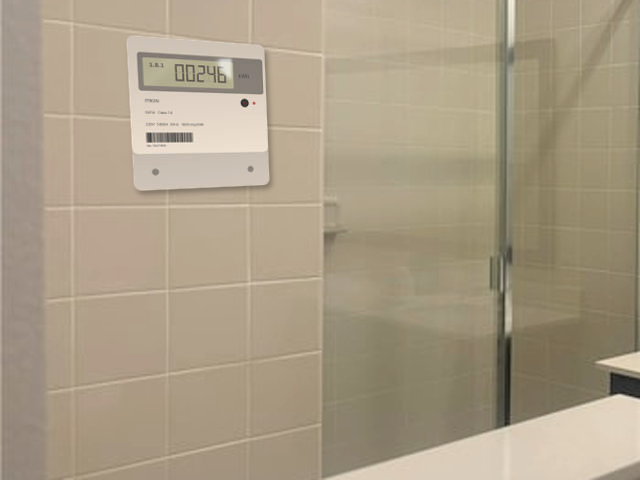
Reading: kWh 246
